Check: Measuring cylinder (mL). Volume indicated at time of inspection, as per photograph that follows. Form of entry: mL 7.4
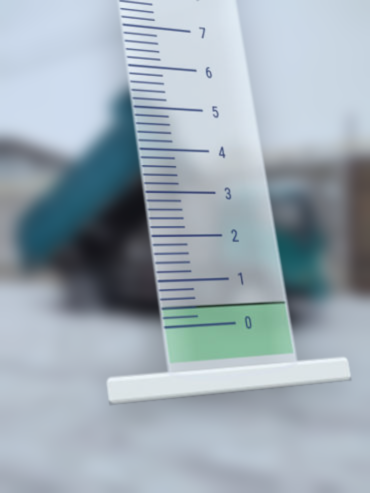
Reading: mL 0.4
